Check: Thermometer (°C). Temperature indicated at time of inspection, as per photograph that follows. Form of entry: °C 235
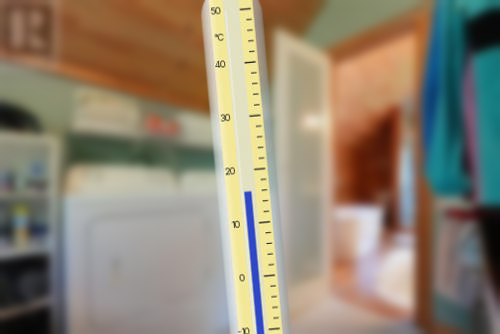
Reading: °C 16
